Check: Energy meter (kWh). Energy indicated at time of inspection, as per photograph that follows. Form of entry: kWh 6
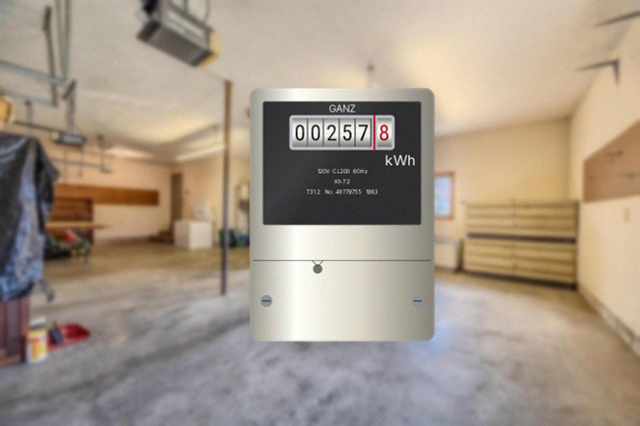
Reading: kWh 257.8
